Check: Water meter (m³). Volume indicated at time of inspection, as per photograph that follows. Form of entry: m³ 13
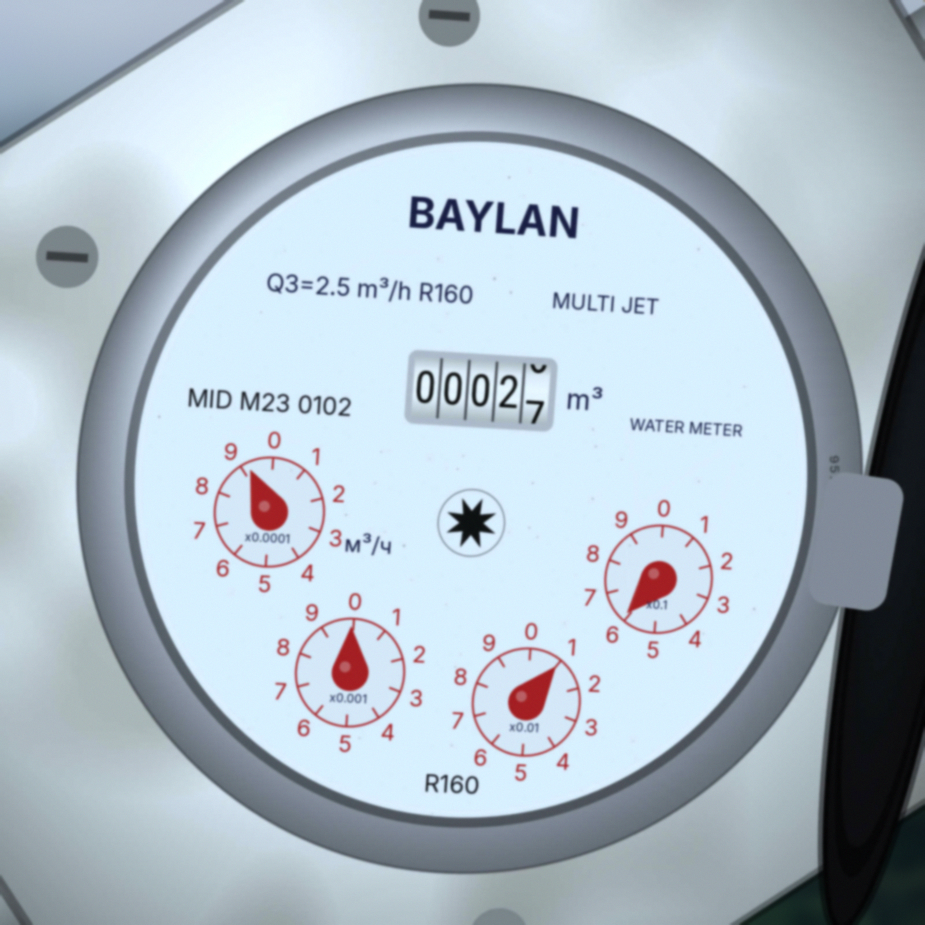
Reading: m³ 26.6099
